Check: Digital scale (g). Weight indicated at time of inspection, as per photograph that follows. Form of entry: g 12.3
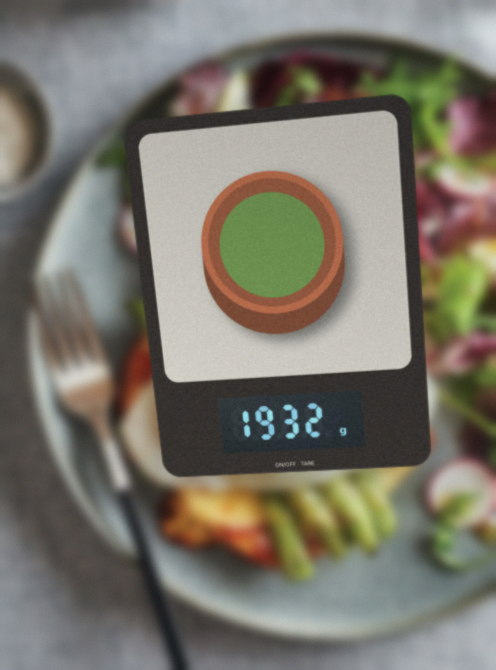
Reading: g 1932
